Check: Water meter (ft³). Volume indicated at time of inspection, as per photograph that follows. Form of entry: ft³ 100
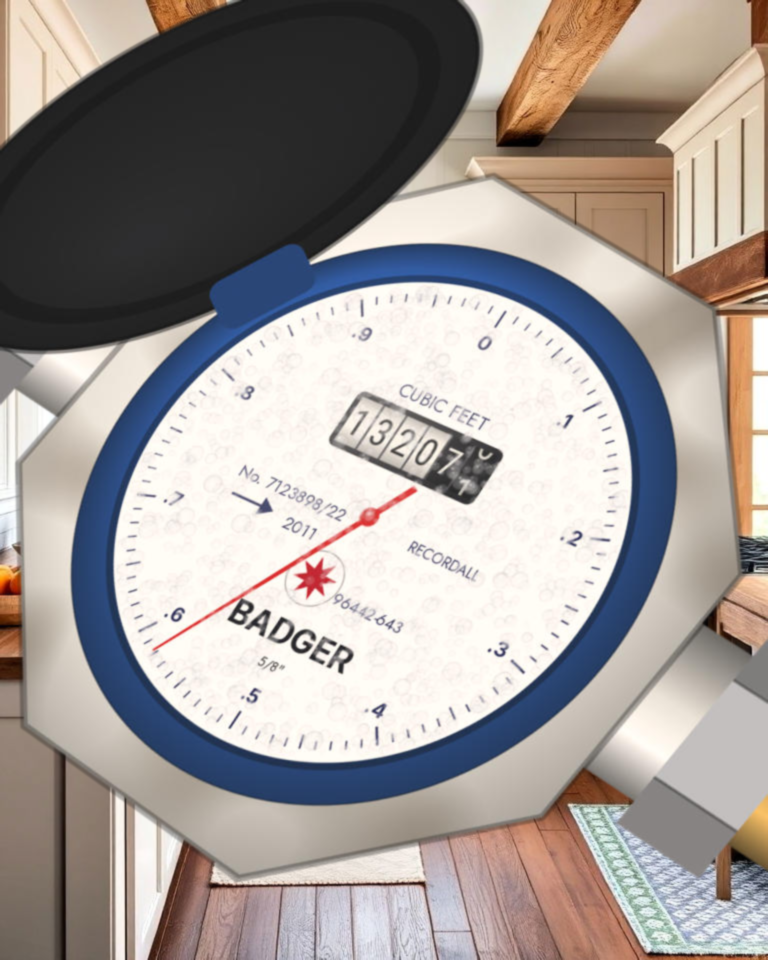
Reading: ft³ 132070.58
